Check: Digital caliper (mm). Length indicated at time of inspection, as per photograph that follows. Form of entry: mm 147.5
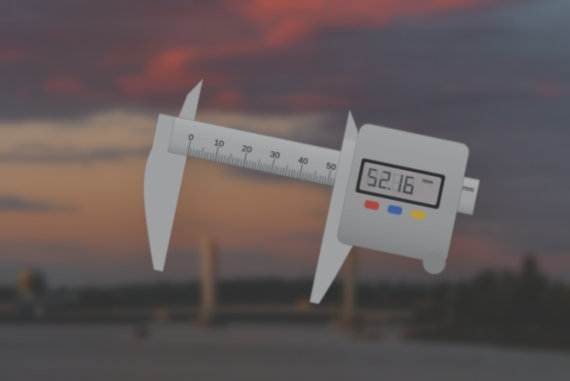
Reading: mm 52.16
